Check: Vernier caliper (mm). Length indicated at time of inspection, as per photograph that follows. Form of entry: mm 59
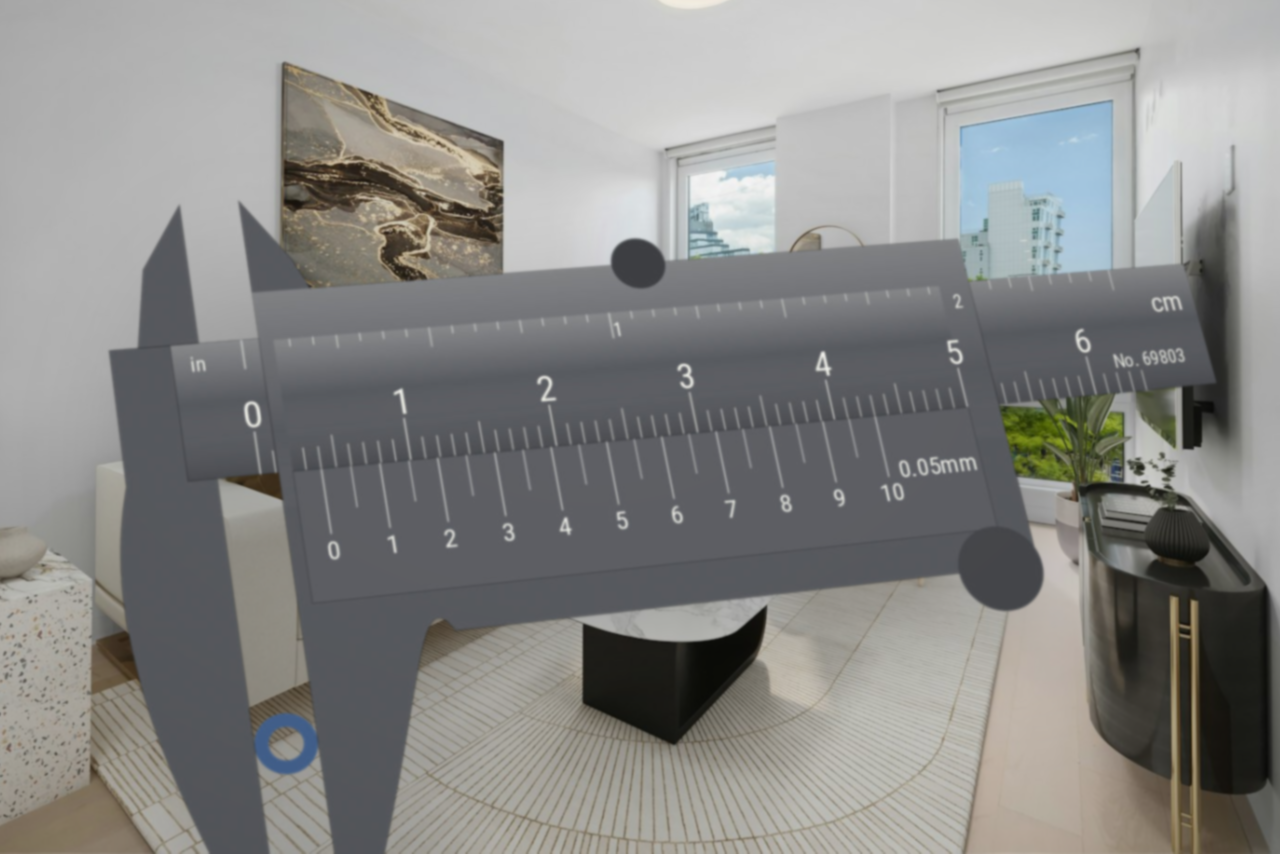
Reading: mm 4.0
